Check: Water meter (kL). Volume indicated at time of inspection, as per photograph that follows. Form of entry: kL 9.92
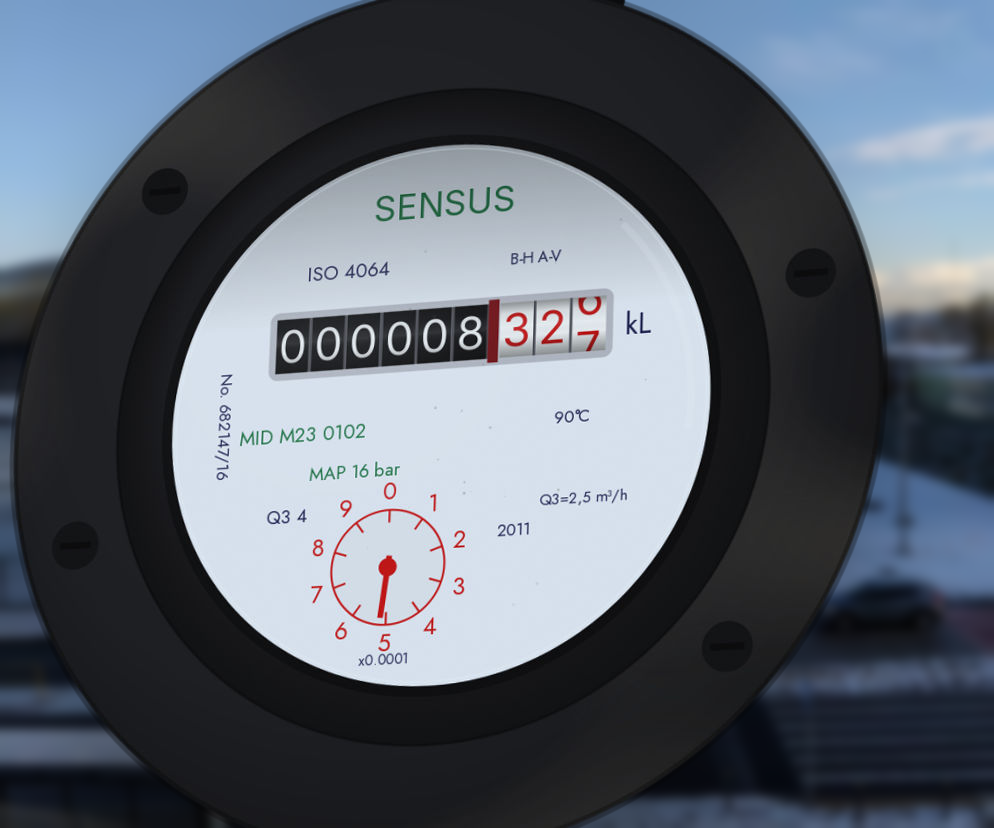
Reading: kL 8.3265
